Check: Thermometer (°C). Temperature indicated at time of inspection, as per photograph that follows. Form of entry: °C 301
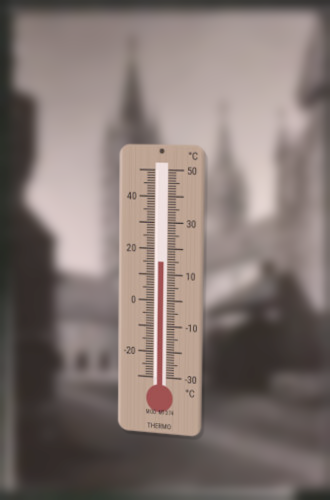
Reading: °C 15
